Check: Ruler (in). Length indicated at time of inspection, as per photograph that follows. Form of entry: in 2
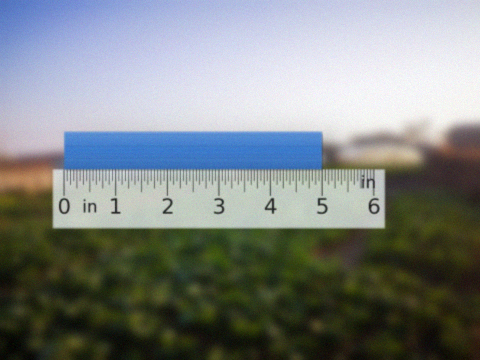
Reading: in 5
